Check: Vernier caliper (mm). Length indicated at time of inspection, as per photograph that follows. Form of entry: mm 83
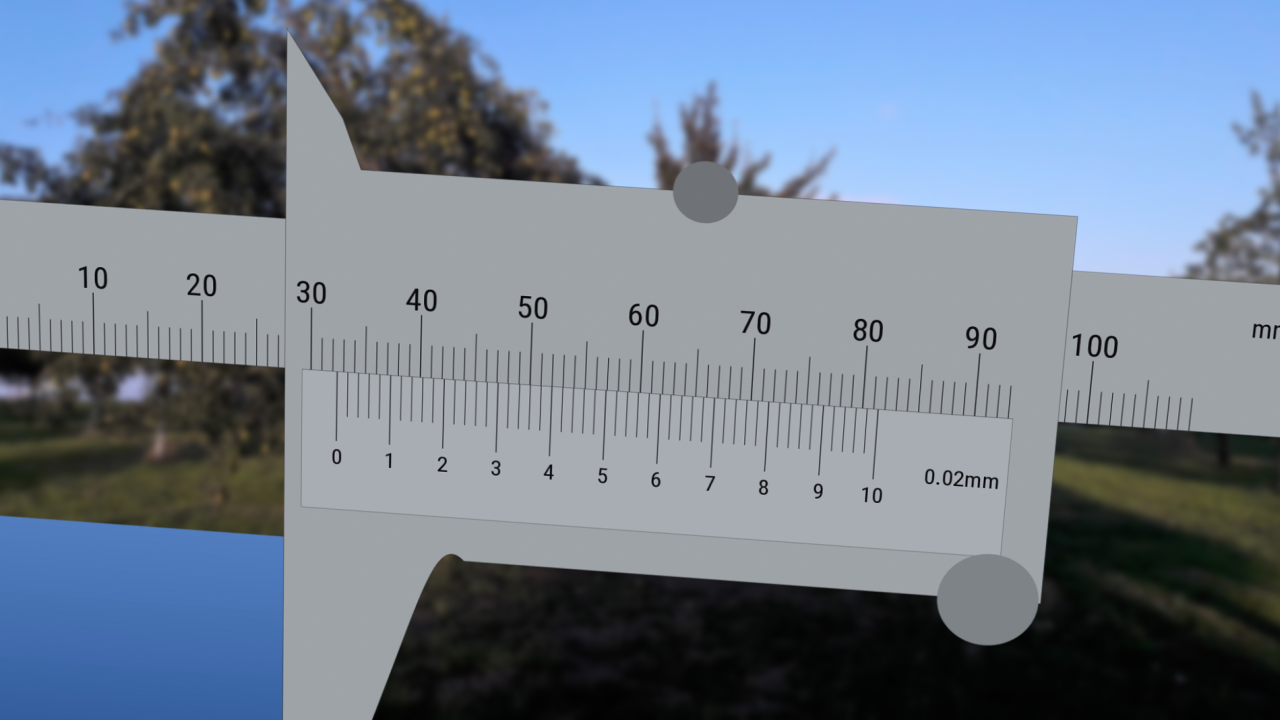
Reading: mm 32.4
